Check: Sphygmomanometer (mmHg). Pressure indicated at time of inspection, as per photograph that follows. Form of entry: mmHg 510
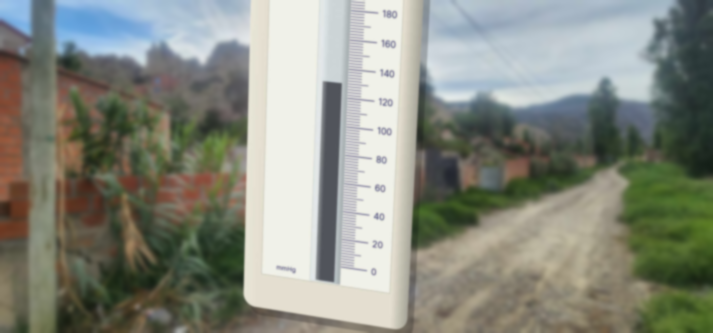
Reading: mmHg 130
